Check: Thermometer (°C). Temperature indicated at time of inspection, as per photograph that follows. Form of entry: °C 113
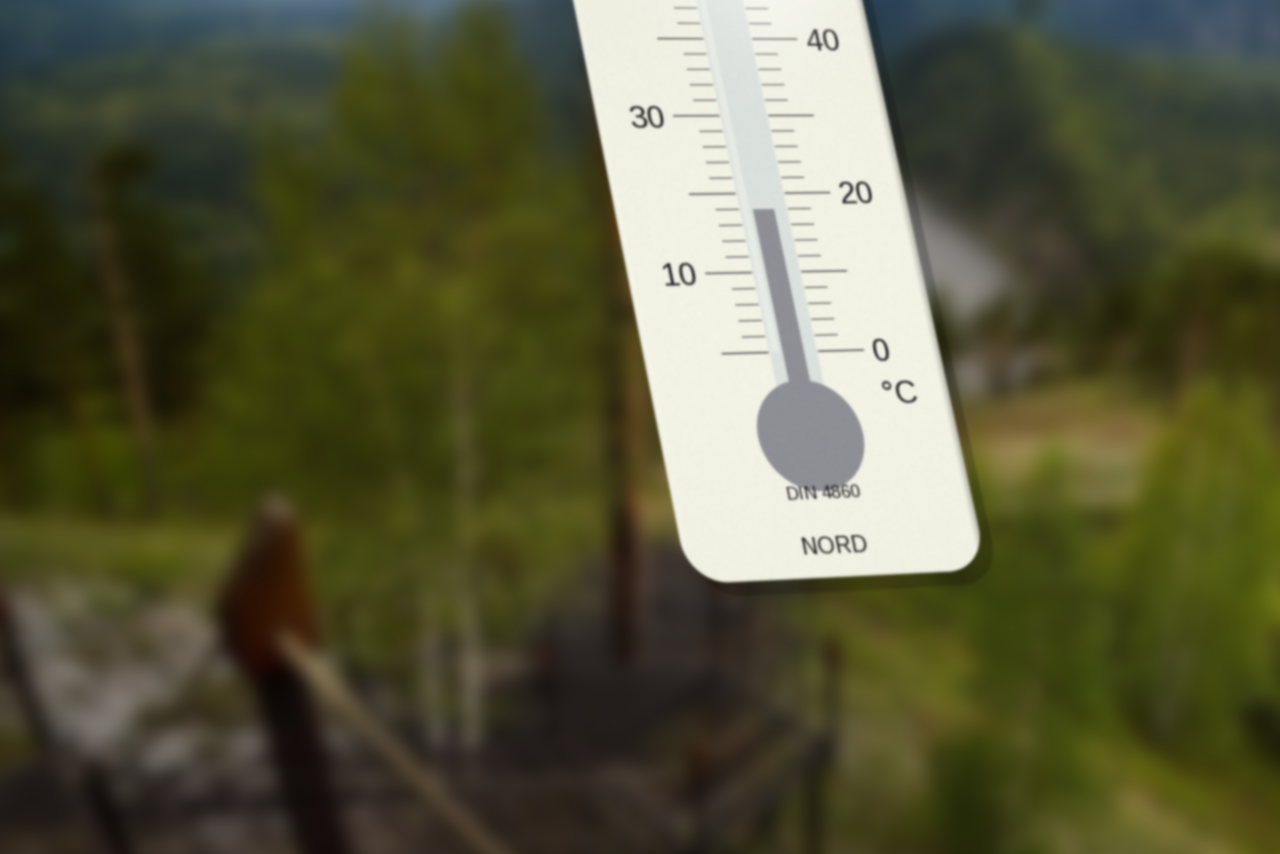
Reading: °C 18
